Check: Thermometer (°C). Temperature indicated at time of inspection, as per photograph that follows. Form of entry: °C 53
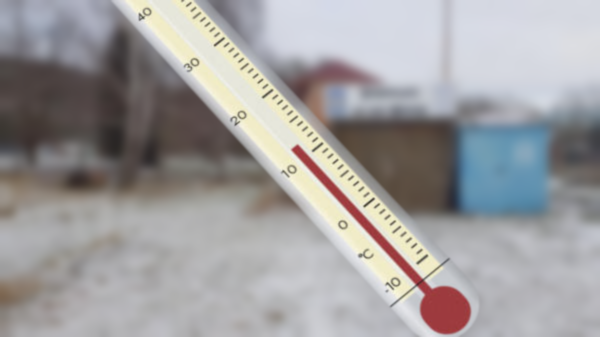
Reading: °C 12
